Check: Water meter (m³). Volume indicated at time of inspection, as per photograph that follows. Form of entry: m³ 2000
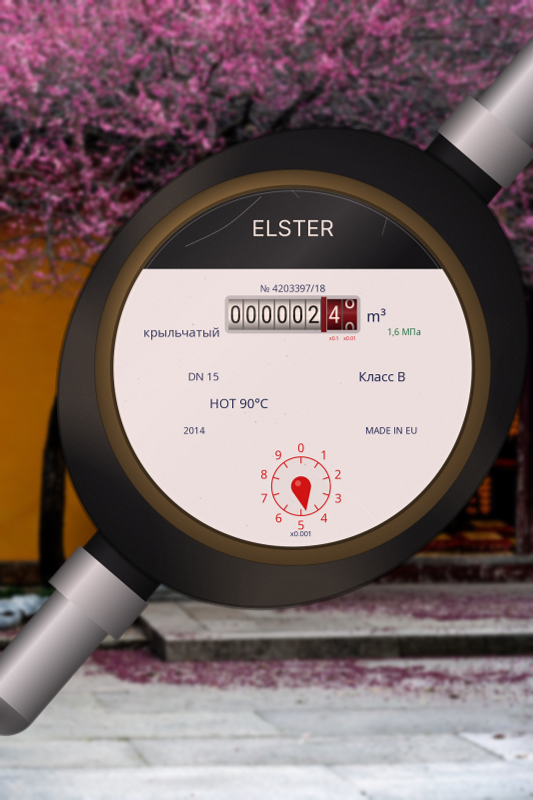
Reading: m³ 2.484
